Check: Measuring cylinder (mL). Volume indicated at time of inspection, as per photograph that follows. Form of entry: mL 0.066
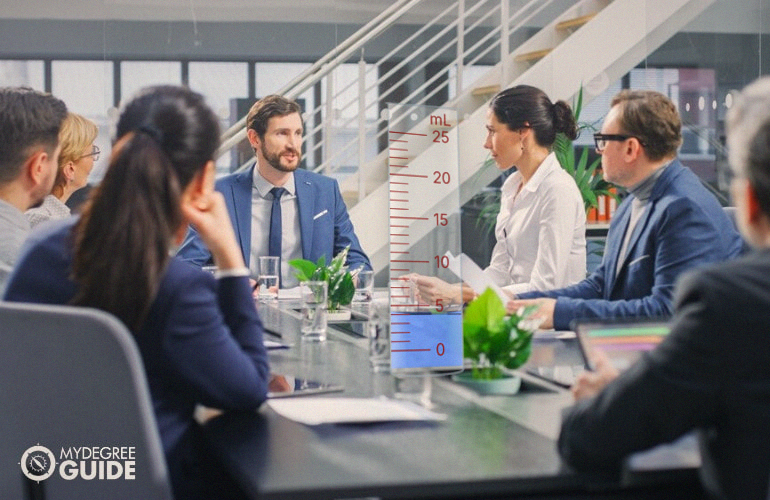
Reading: mL 4
